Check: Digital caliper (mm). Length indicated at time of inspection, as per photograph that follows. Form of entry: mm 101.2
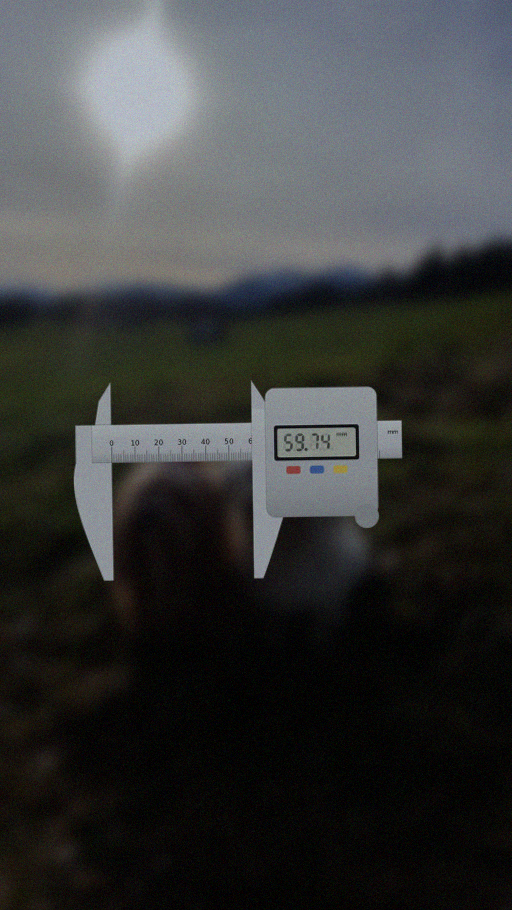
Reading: mm 59.74
